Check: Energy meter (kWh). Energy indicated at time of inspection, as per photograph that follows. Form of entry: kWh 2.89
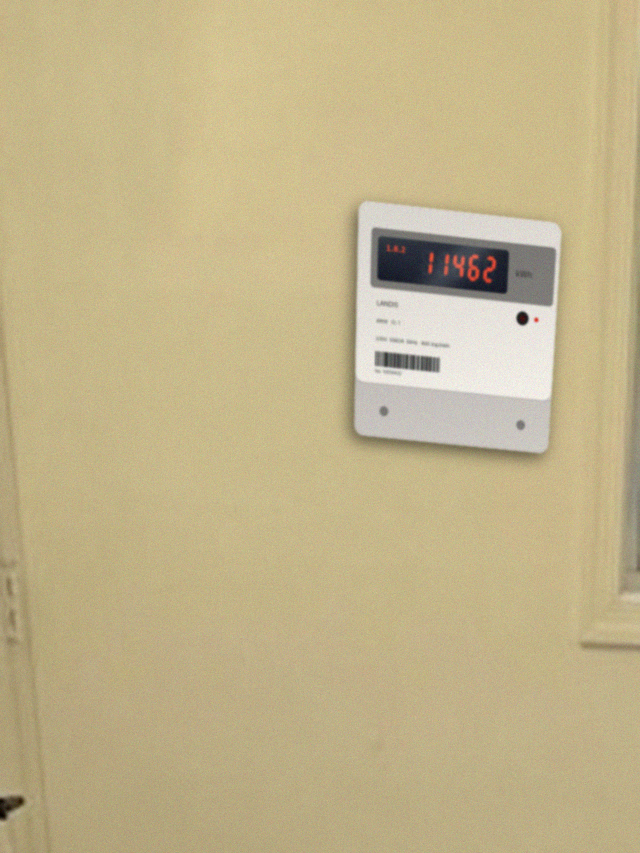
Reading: kWh 11462
